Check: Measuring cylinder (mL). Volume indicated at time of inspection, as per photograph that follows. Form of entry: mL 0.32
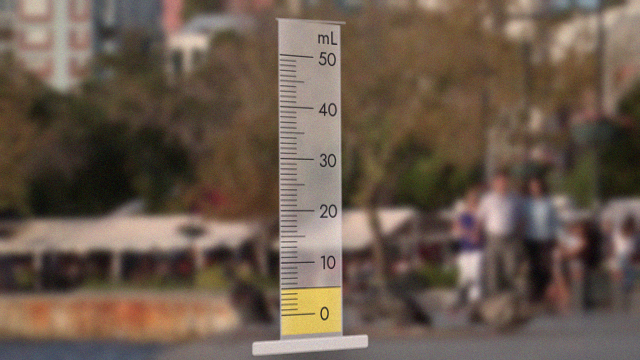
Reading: mL 5
